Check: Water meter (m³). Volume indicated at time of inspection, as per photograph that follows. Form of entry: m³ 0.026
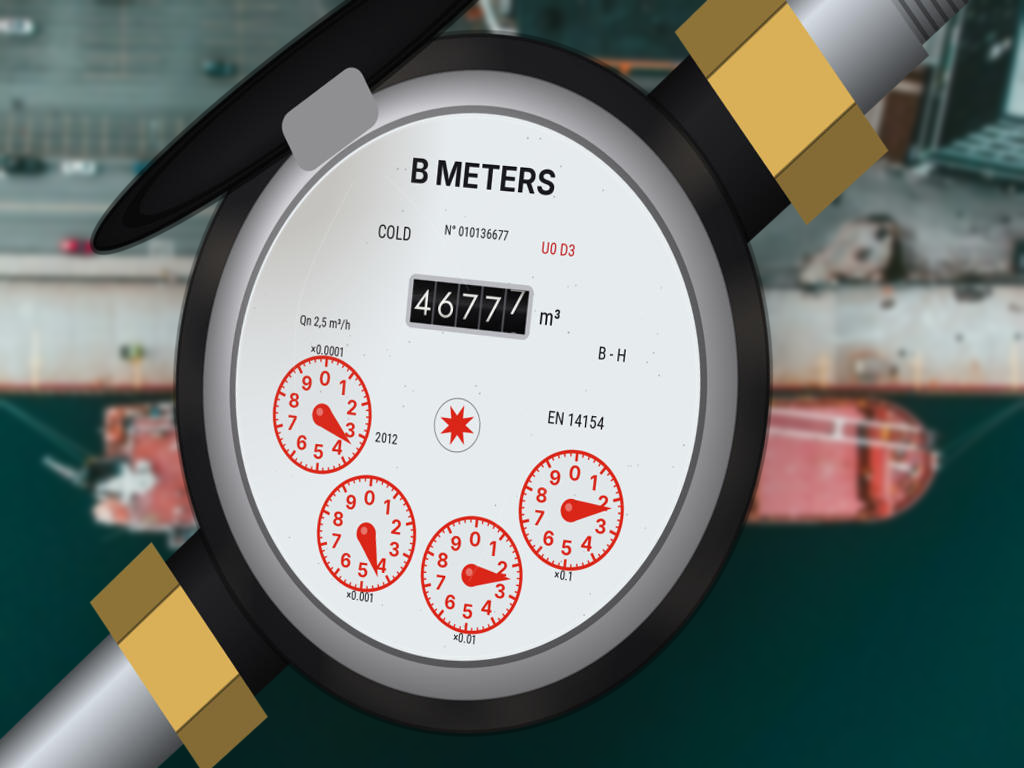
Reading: m³ 46777.2243
